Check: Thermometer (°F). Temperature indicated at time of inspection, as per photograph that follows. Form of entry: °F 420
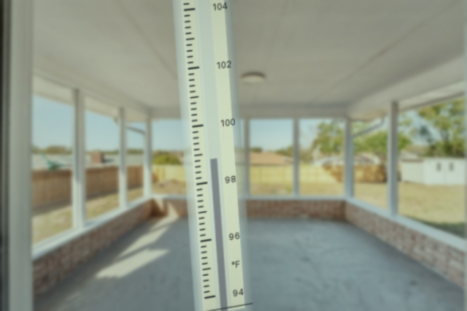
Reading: °F 98.8
